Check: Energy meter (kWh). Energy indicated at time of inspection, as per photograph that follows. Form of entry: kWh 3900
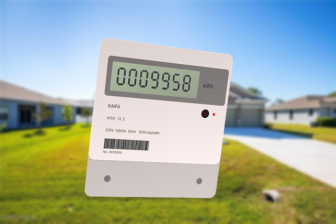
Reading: kWh 9958
